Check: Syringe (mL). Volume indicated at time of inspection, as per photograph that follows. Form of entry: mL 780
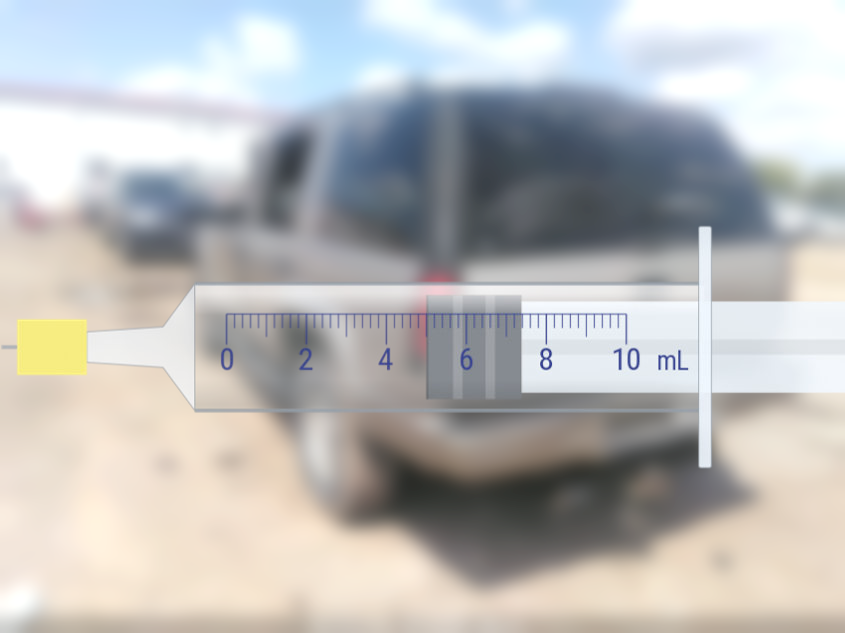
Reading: mL 5
